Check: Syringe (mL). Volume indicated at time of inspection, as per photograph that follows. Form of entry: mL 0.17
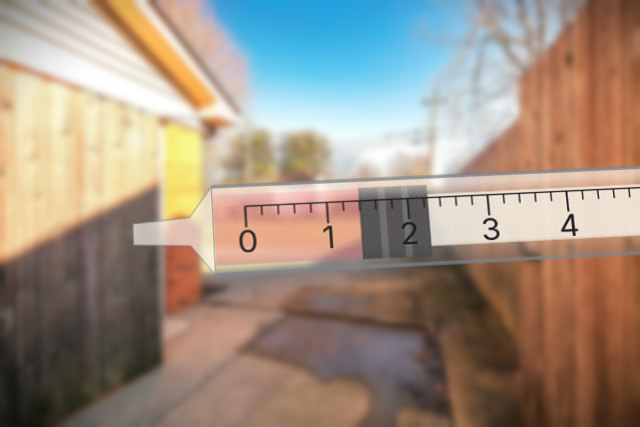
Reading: mL 1.4
